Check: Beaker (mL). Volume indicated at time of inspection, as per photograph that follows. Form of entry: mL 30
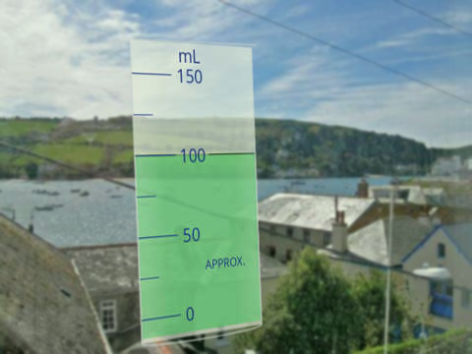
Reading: mL 100
